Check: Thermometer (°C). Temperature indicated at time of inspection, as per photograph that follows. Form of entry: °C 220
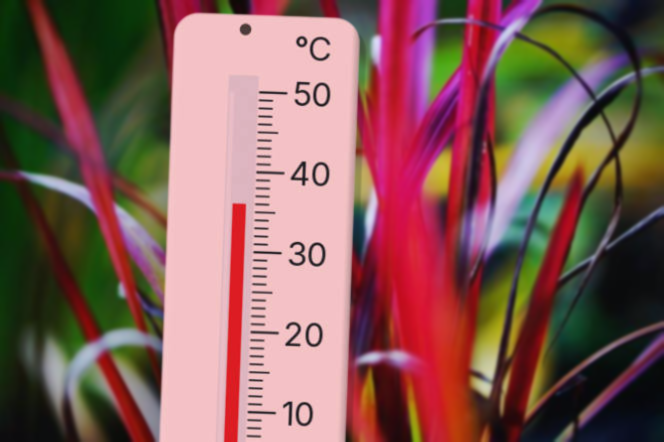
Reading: °C 36
